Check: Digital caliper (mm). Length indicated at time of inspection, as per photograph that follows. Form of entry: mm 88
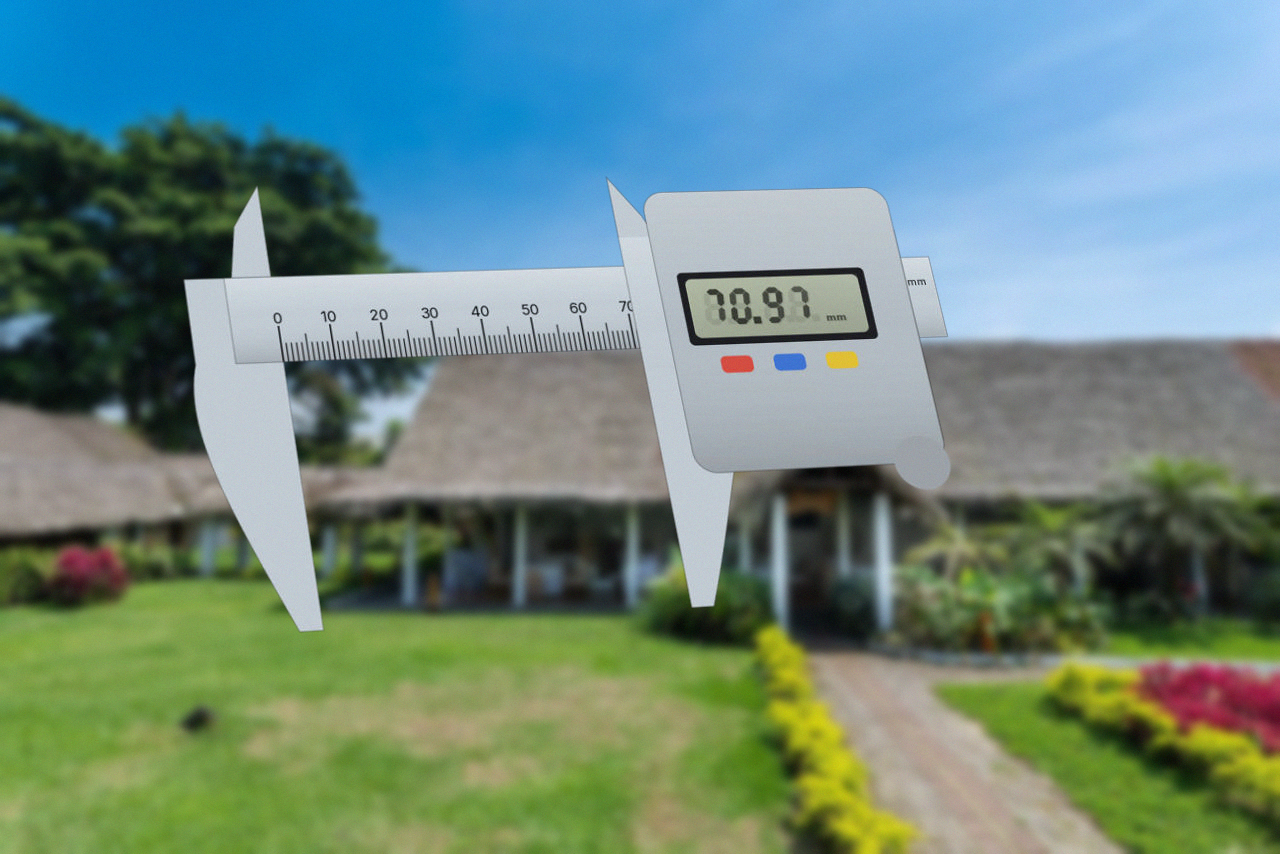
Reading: mm 70.97
